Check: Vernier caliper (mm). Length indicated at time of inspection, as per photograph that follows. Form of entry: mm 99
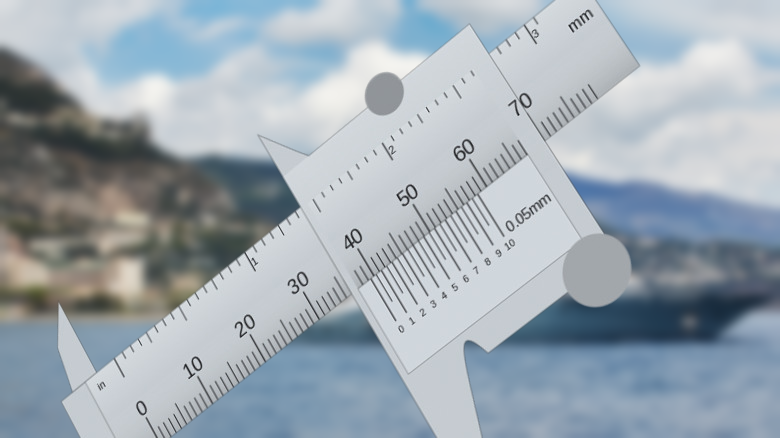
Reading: mm 39.4
